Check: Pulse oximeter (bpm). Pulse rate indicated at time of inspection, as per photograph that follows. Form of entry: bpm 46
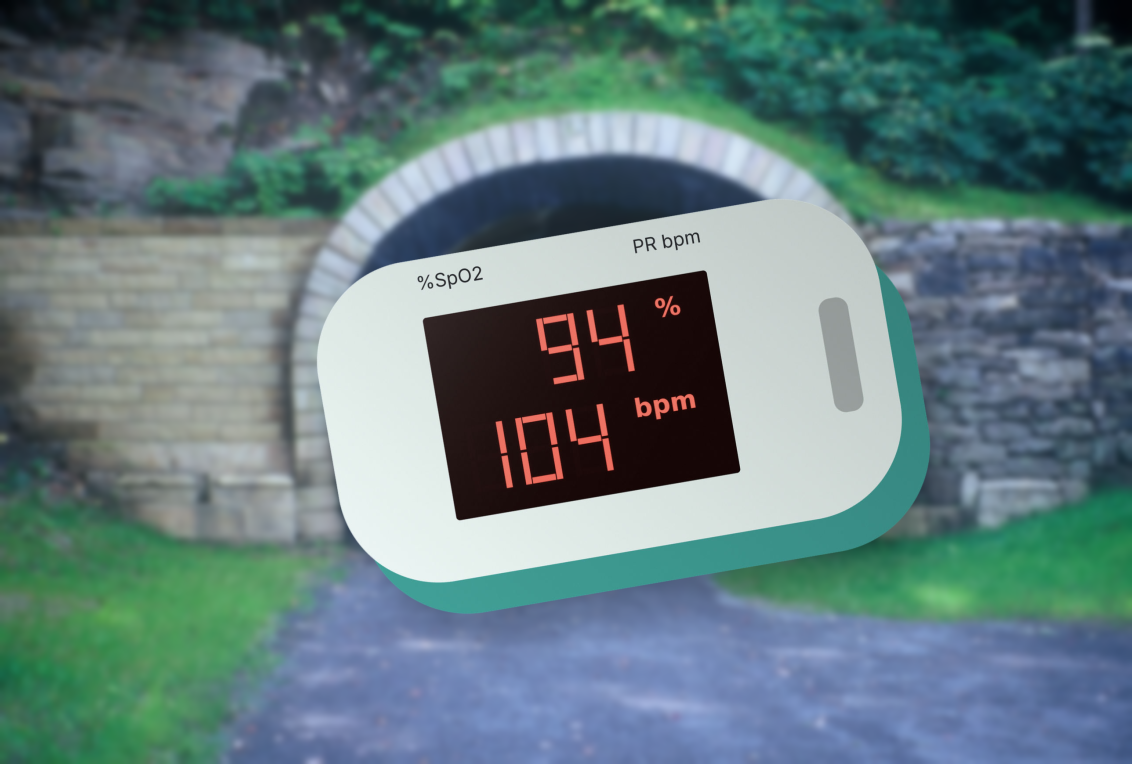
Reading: bpm 104
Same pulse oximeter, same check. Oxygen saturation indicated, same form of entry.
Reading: % 94
